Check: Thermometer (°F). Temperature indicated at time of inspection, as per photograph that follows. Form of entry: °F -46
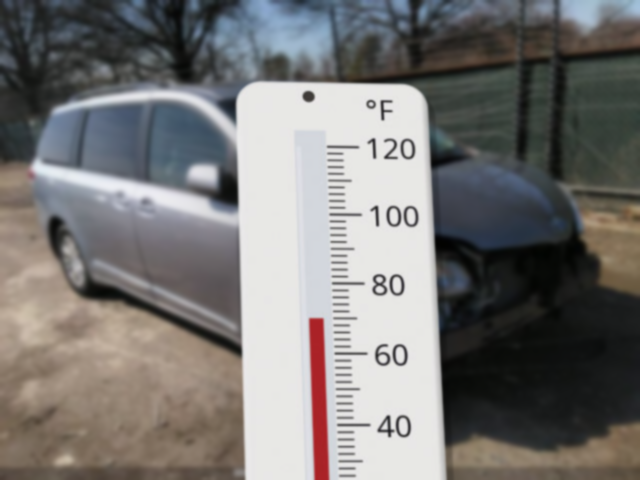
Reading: °F 70
